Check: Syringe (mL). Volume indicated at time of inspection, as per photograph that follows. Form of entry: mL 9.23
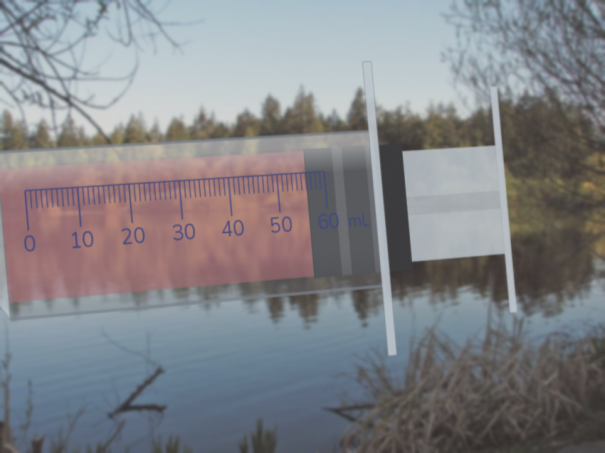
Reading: mL 56
